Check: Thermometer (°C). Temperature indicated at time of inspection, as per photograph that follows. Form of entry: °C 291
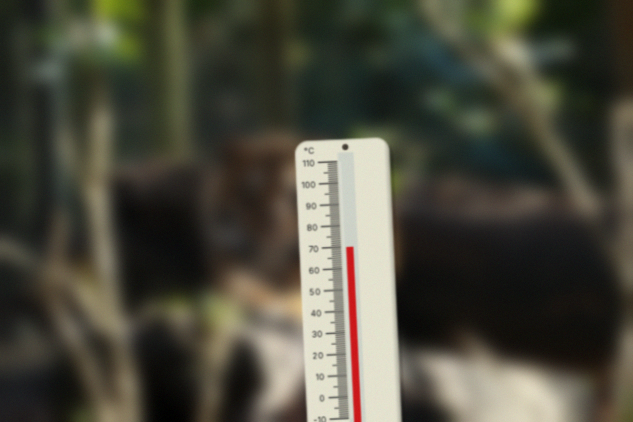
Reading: °C 70
